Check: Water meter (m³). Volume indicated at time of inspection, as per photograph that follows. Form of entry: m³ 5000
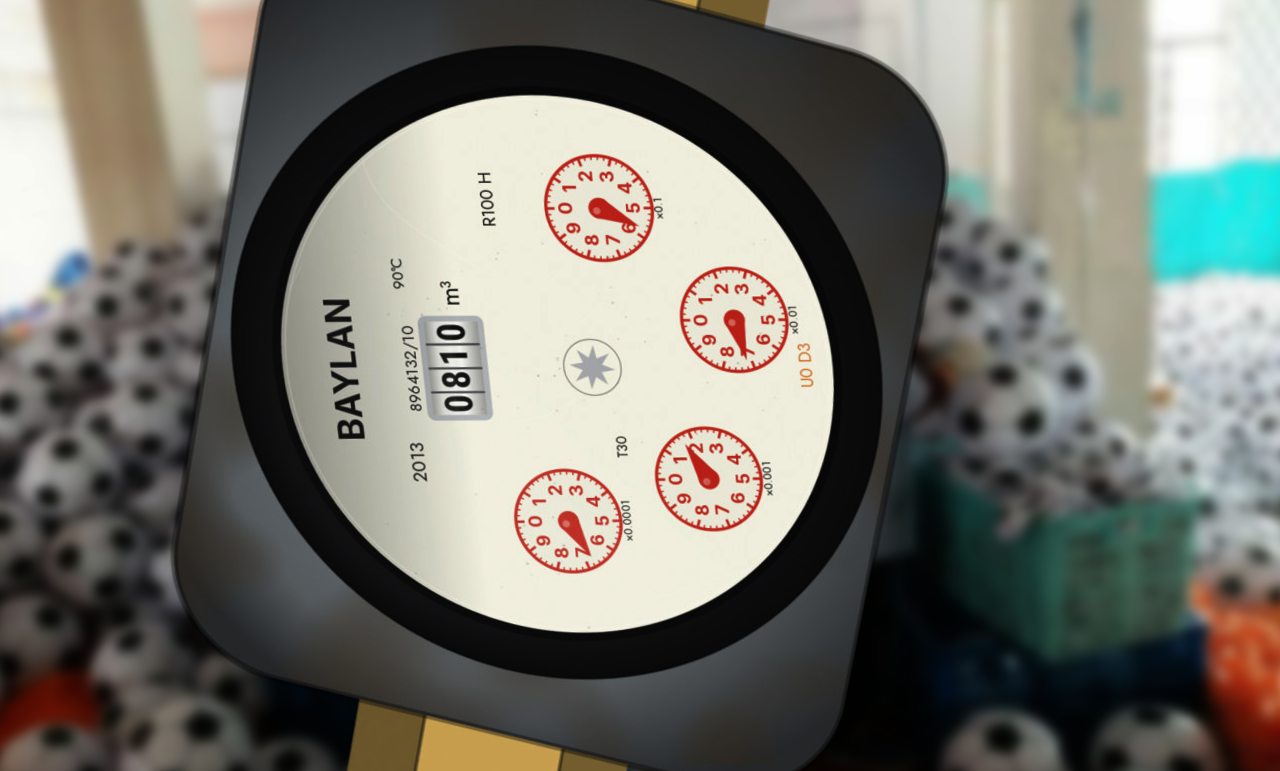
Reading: m³ 810.5716
